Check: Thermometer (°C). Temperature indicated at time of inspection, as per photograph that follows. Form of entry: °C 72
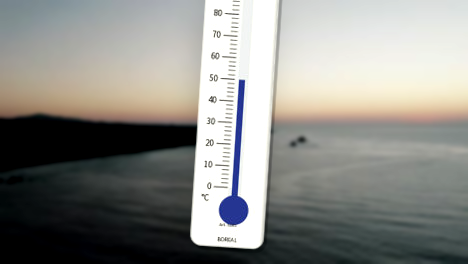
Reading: °C 50
